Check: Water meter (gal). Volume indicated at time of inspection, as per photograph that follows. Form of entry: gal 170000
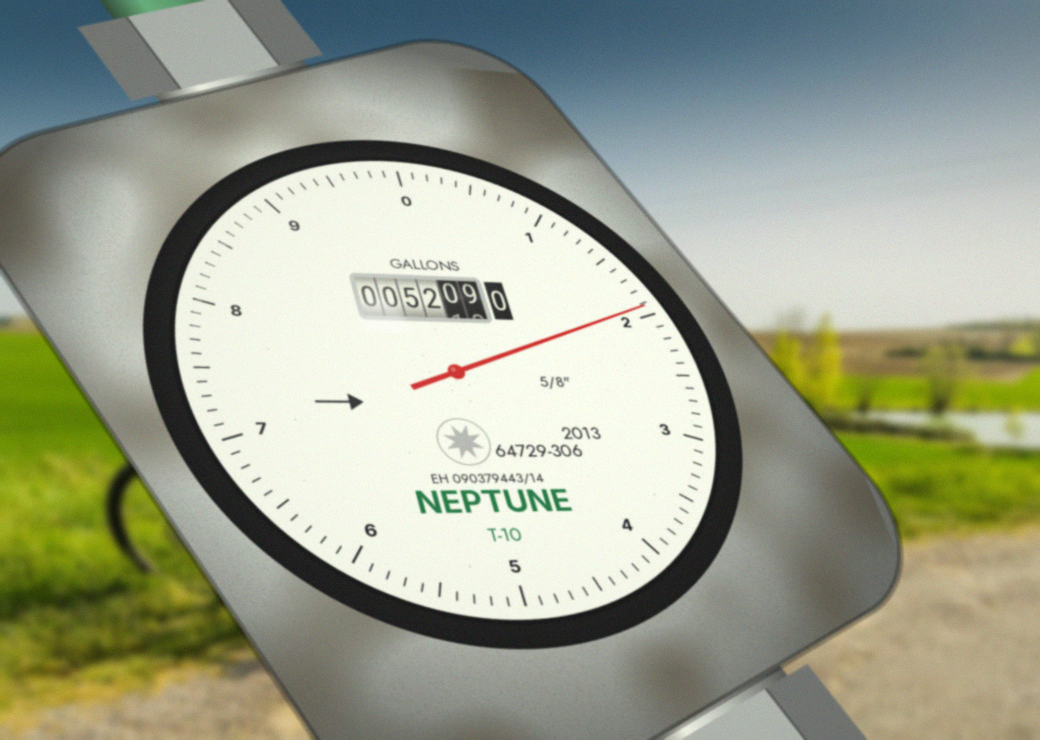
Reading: gal 52091.9
